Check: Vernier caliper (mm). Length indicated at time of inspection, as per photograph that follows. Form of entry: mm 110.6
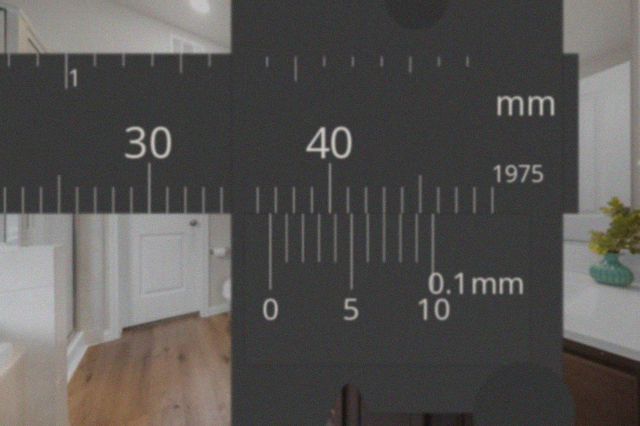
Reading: mm 36.7
